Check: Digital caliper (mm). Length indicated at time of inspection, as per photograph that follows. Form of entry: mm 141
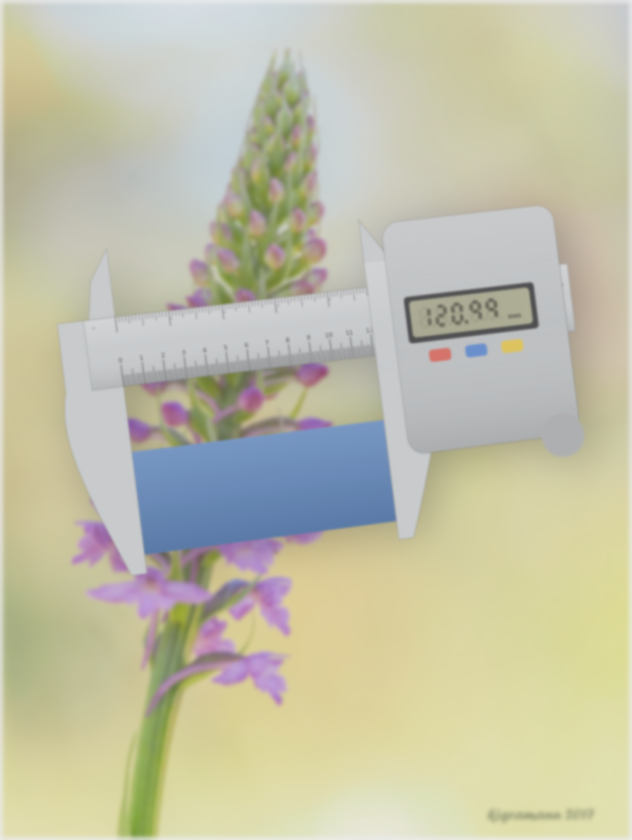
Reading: mm 120.99
